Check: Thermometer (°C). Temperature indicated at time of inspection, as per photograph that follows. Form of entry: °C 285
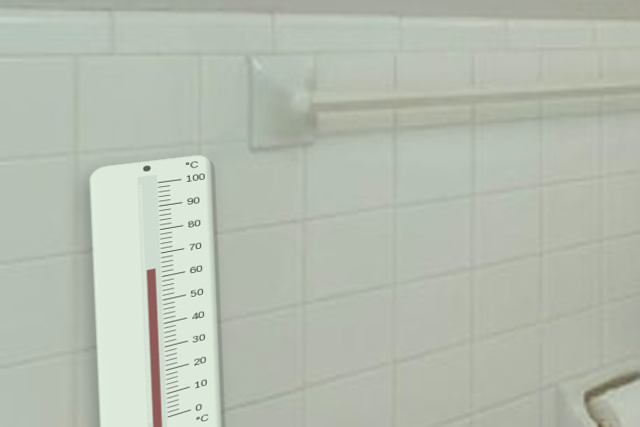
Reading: °C 64
